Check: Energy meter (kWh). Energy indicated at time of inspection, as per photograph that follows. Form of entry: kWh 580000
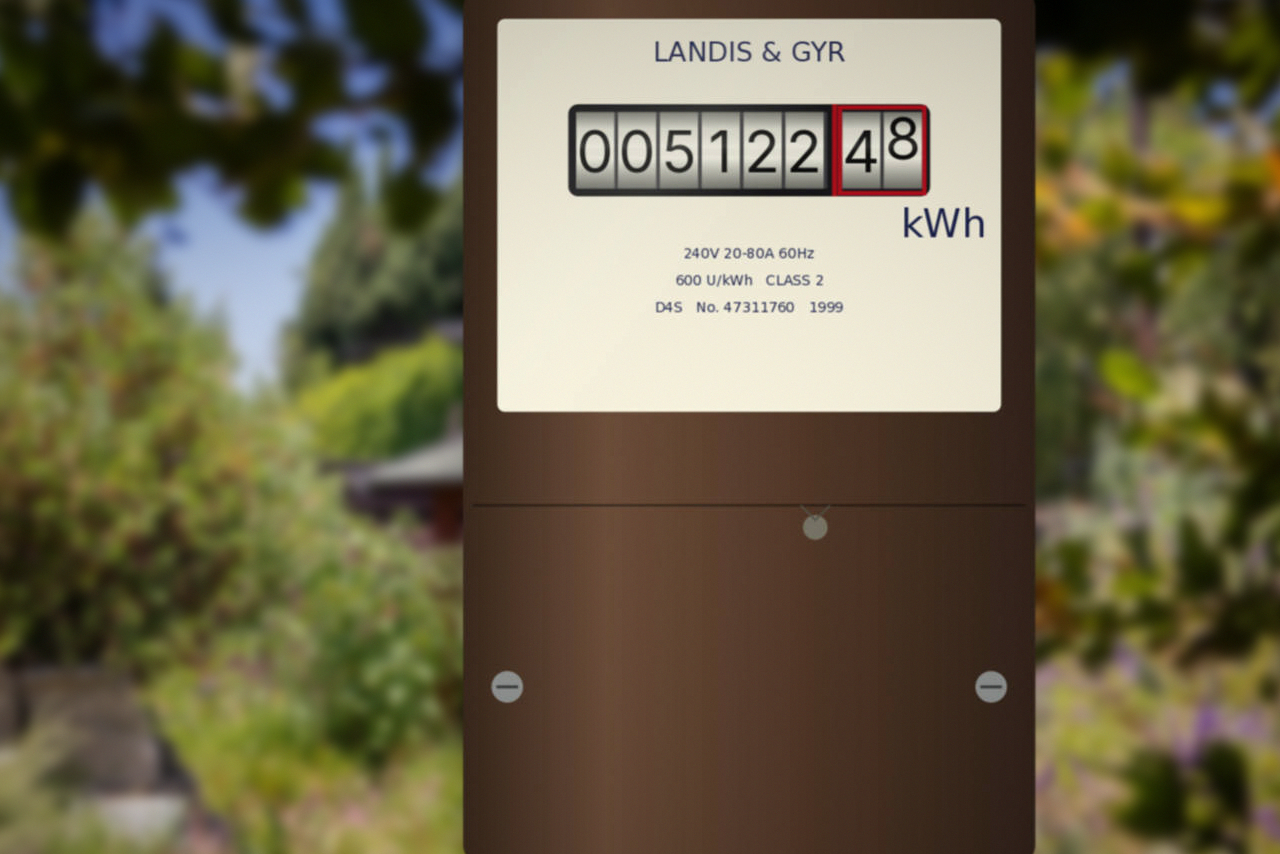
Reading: kWh 5122.48
